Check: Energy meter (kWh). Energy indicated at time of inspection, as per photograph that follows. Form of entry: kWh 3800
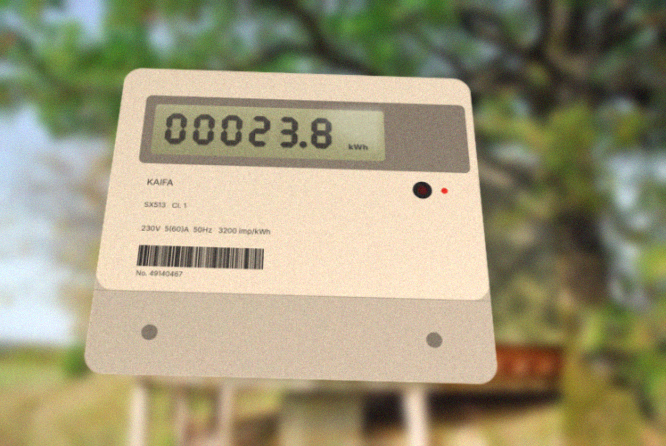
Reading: kWh 23.8
